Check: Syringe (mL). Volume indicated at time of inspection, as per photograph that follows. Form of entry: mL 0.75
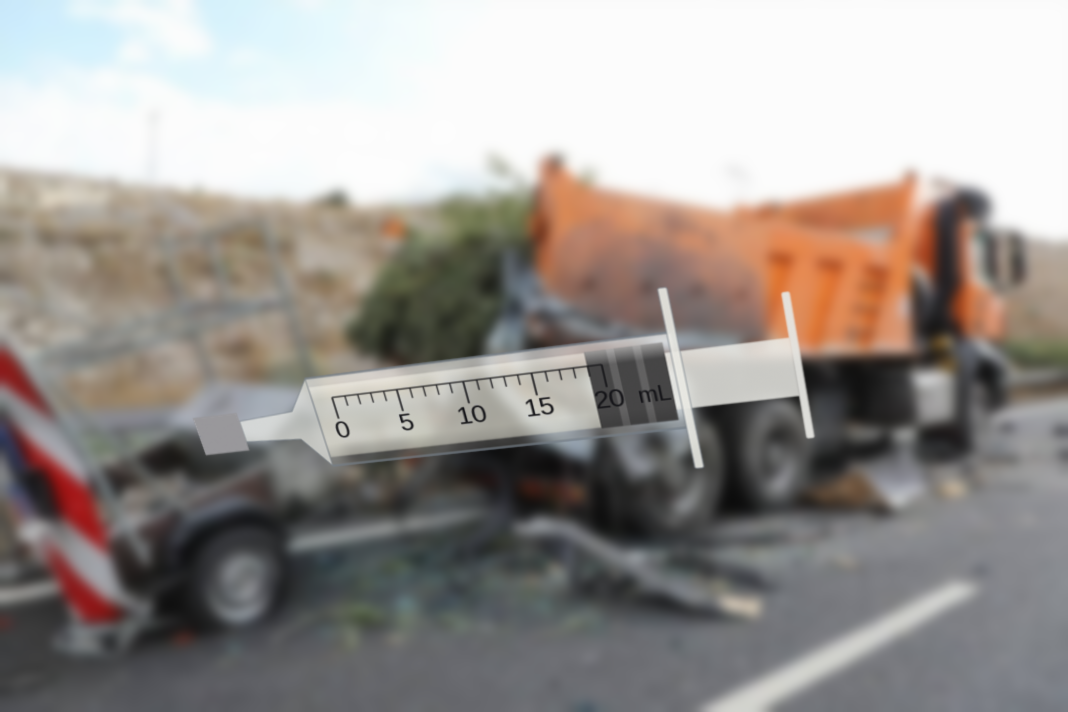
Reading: mL 19
